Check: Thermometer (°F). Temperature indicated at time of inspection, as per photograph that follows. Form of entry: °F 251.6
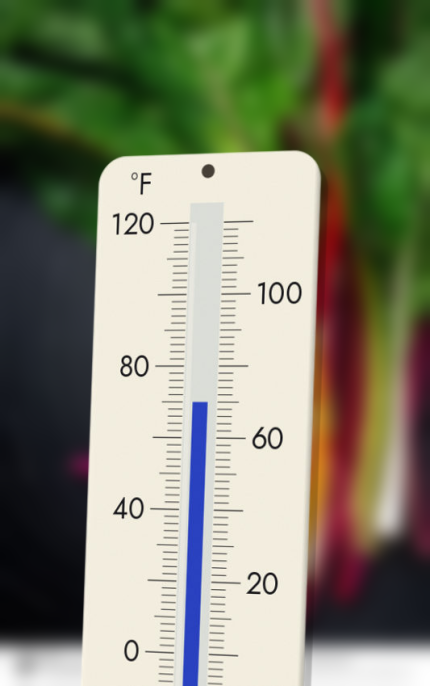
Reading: °F 70
